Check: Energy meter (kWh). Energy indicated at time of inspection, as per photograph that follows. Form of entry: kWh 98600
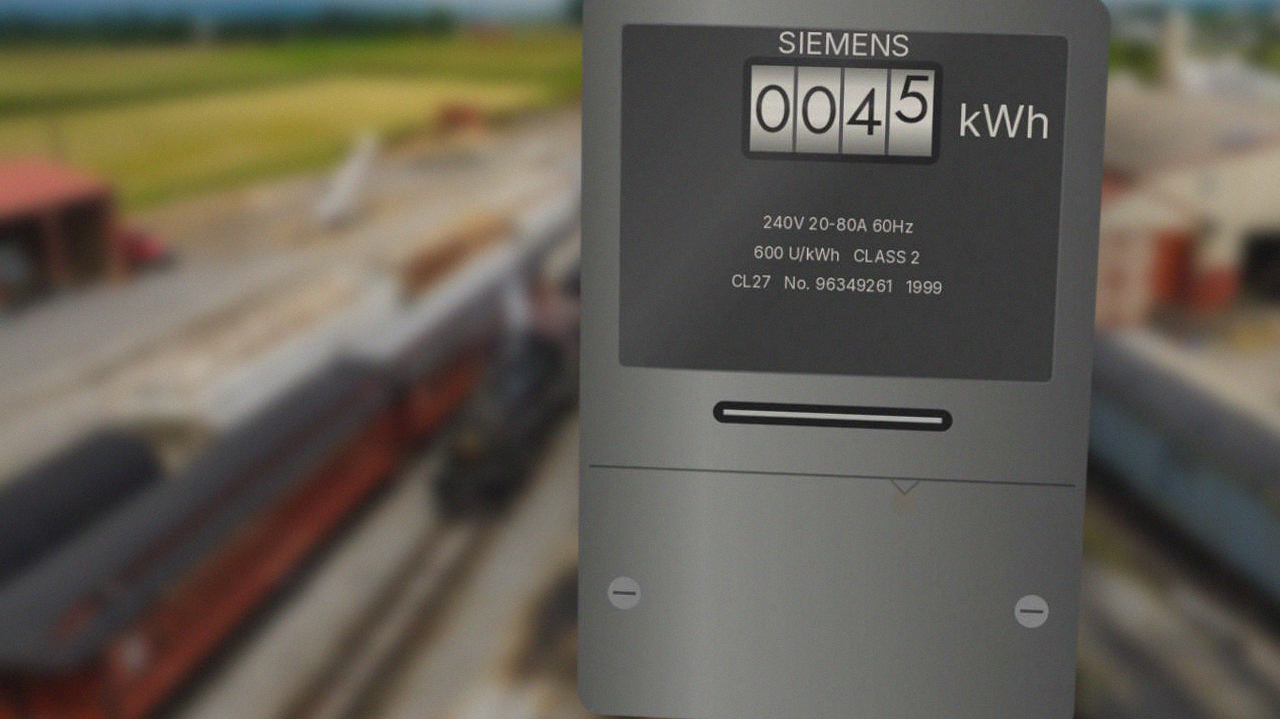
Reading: kWh 45
